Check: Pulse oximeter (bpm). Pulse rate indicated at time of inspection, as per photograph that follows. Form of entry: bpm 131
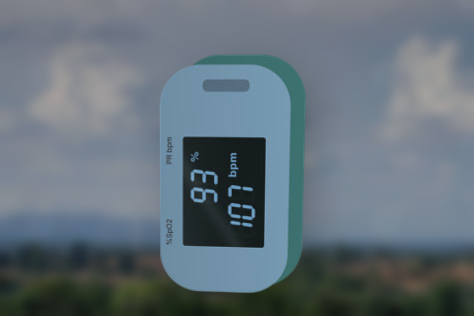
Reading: bpm 107
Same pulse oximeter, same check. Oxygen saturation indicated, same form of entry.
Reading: % 93
